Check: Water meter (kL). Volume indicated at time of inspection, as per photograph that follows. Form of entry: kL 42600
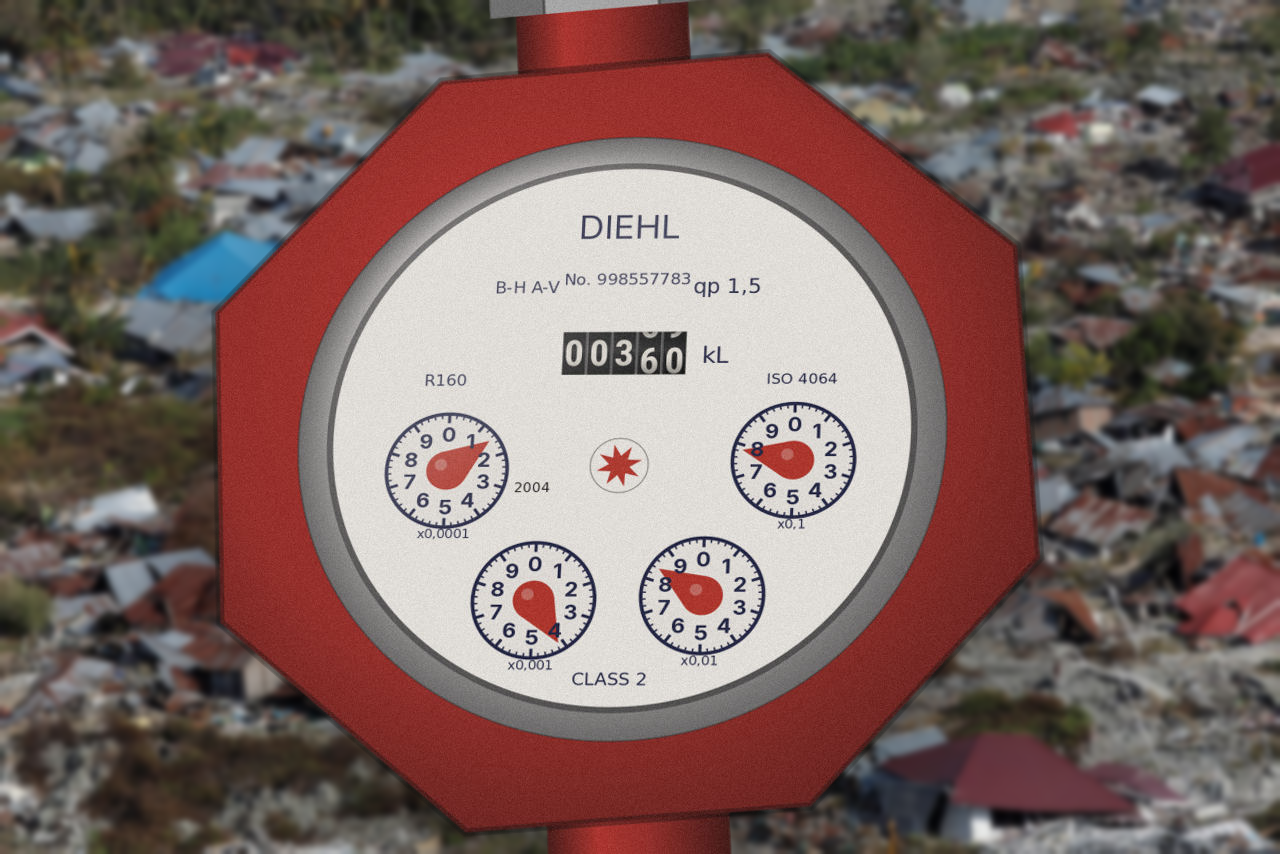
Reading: kL 359.7841
